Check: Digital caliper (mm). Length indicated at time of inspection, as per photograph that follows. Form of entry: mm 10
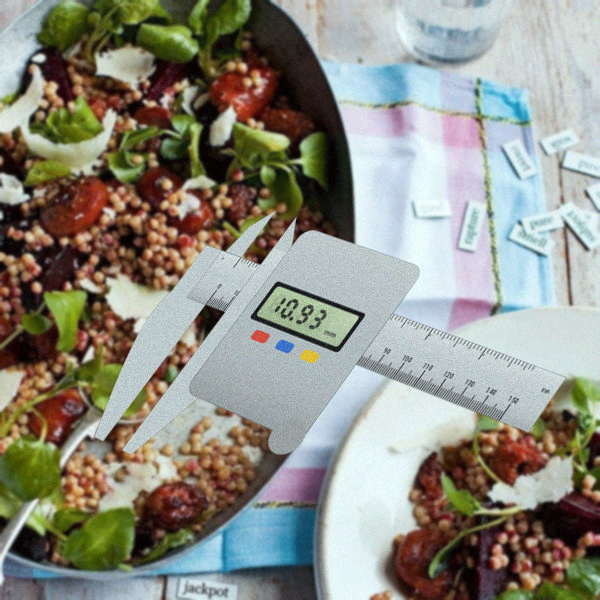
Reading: mm 10.93
